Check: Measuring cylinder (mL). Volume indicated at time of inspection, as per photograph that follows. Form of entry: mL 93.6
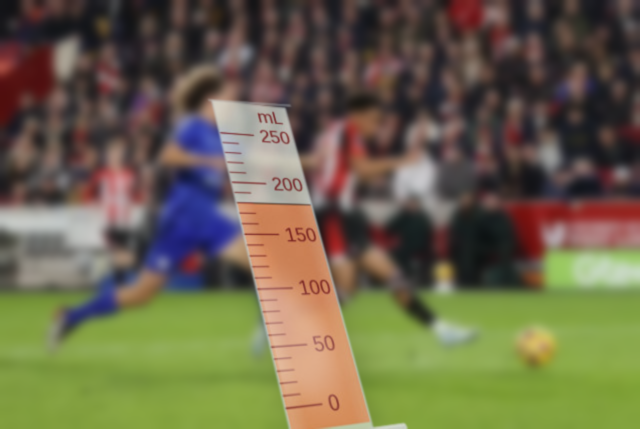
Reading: mL 180
